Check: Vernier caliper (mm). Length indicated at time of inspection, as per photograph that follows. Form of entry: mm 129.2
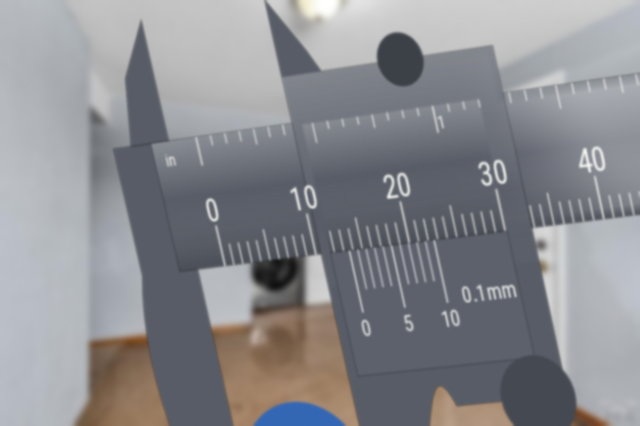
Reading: mm 13.6
